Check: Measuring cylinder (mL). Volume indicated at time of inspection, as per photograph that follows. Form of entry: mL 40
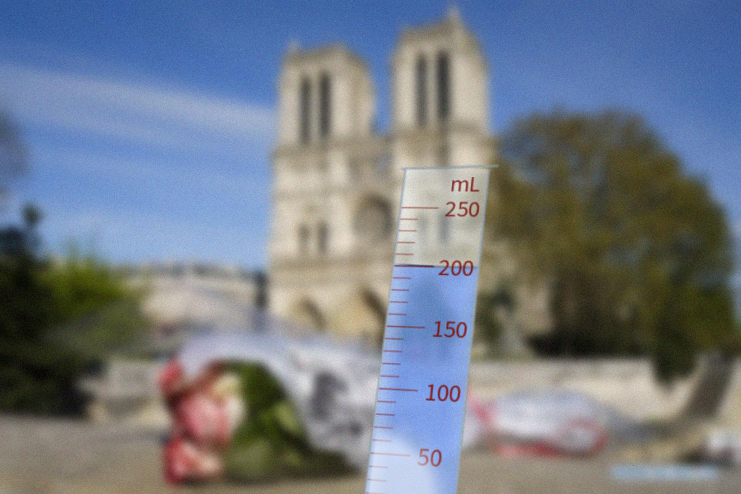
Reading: mL 200
